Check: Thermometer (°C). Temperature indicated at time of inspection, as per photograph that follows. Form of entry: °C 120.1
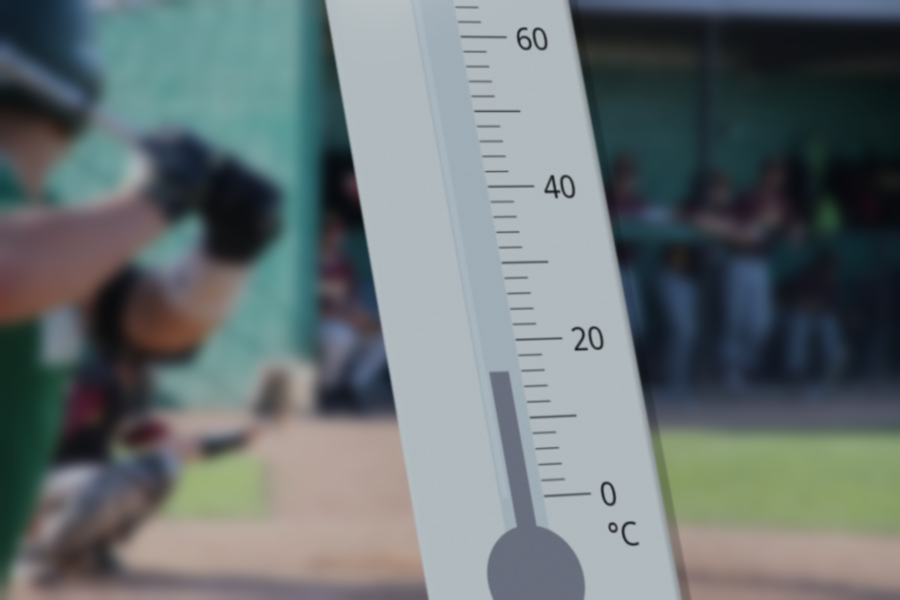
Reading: °C 16
